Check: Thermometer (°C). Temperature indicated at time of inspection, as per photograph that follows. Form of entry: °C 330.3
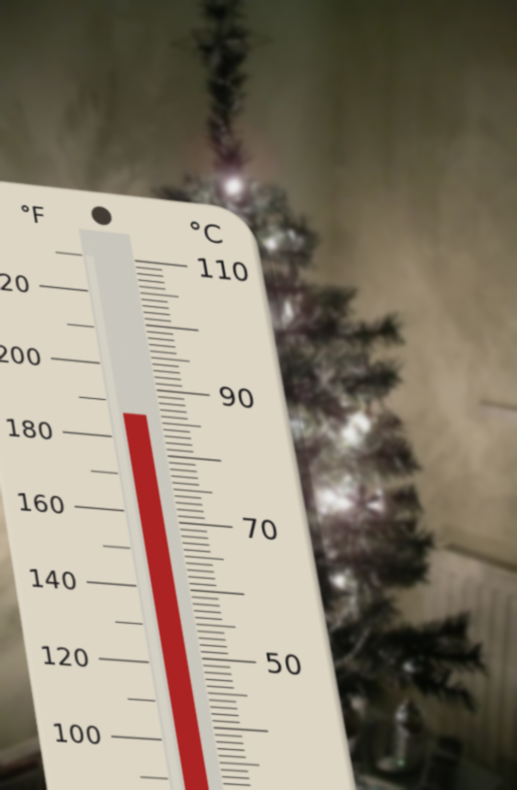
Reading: °C 86
